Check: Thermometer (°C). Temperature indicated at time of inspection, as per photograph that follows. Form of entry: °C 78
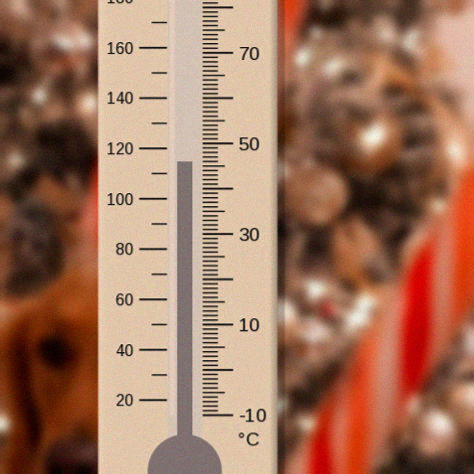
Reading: °C 46
